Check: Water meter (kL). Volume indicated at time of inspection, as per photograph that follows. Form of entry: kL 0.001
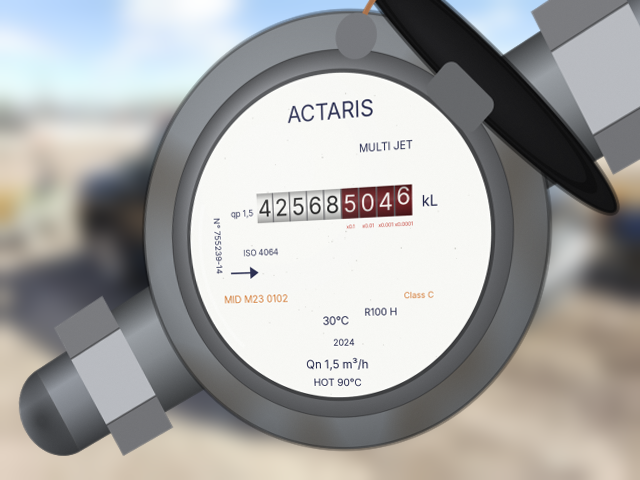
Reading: kL 42568.5046
